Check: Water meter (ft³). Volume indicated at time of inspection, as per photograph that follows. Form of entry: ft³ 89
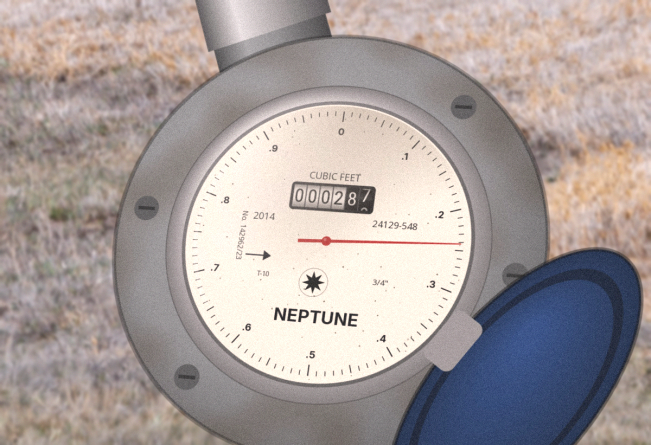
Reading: ft³ 287.24
